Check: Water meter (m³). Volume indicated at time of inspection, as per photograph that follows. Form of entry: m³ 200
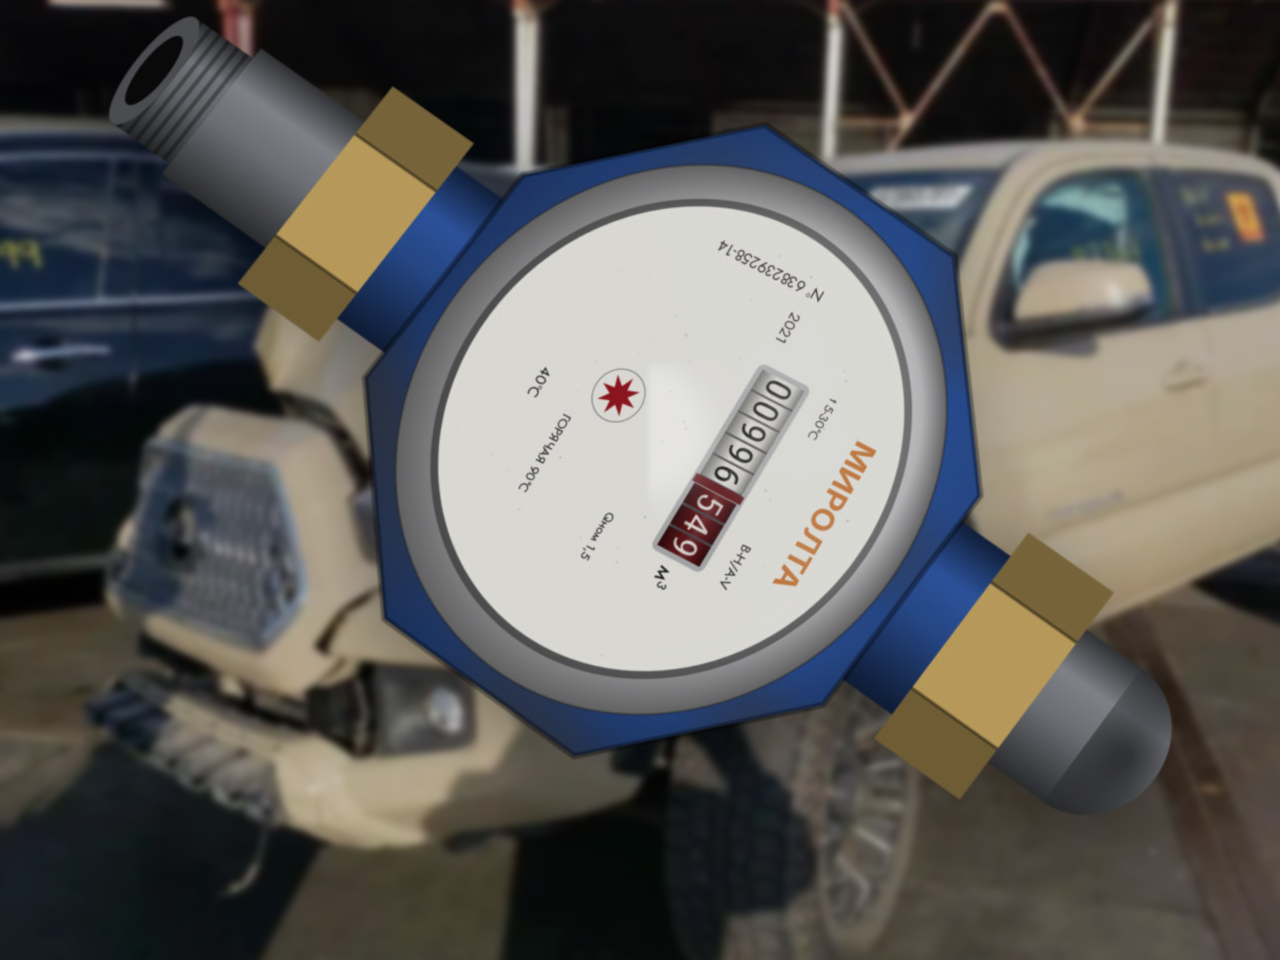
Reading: m³ 996.549
